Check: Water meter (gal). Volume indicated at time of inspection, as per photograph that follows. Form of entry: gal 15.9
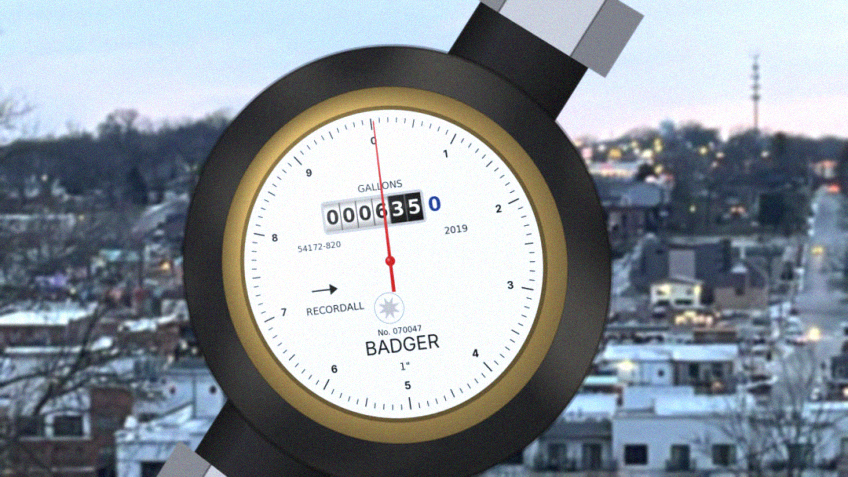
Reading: gal 6350.0
